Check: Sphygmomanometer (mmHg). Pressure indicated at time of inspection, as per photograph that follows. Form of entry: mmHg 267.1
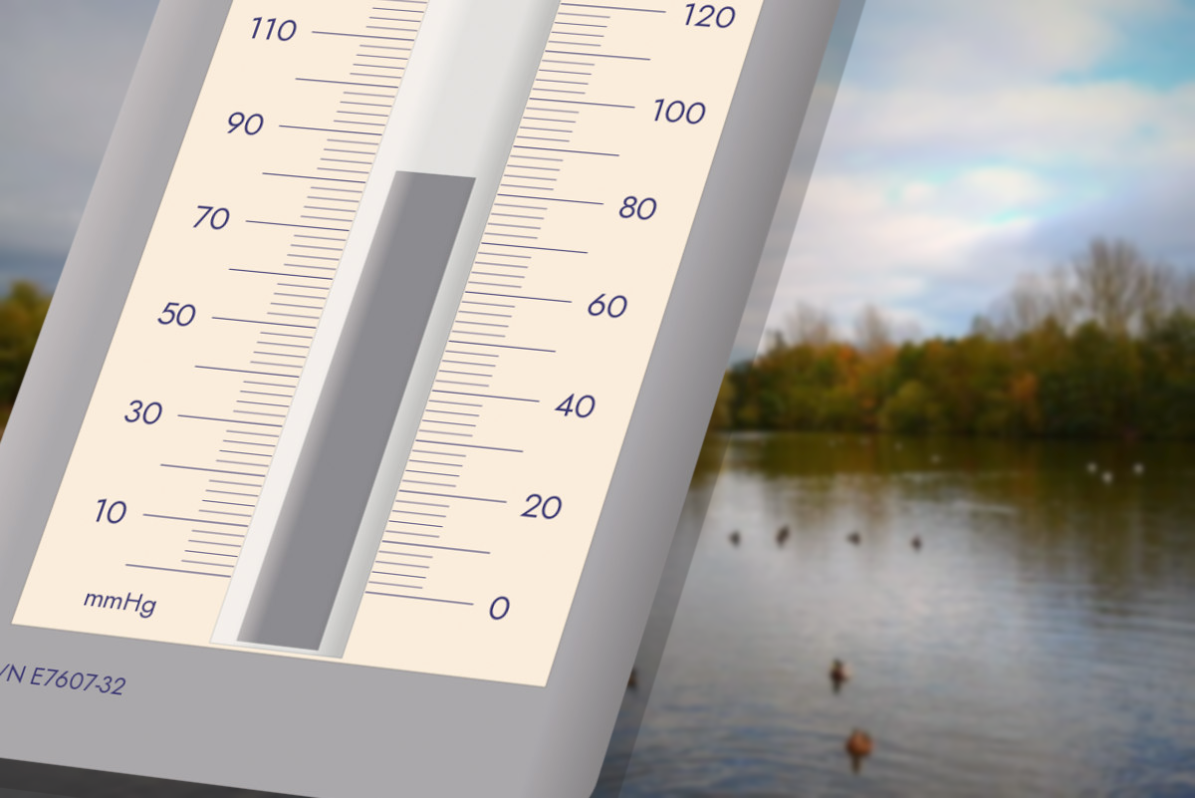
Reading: mmHg 83
